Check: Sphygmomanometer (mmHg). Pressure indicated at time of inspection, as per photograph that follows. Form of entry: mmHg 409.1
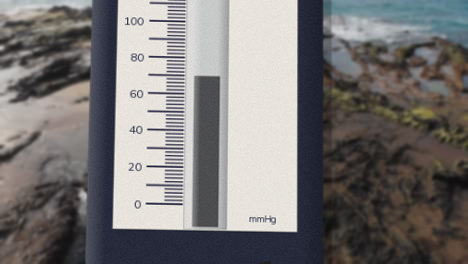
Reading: mmHg 70
